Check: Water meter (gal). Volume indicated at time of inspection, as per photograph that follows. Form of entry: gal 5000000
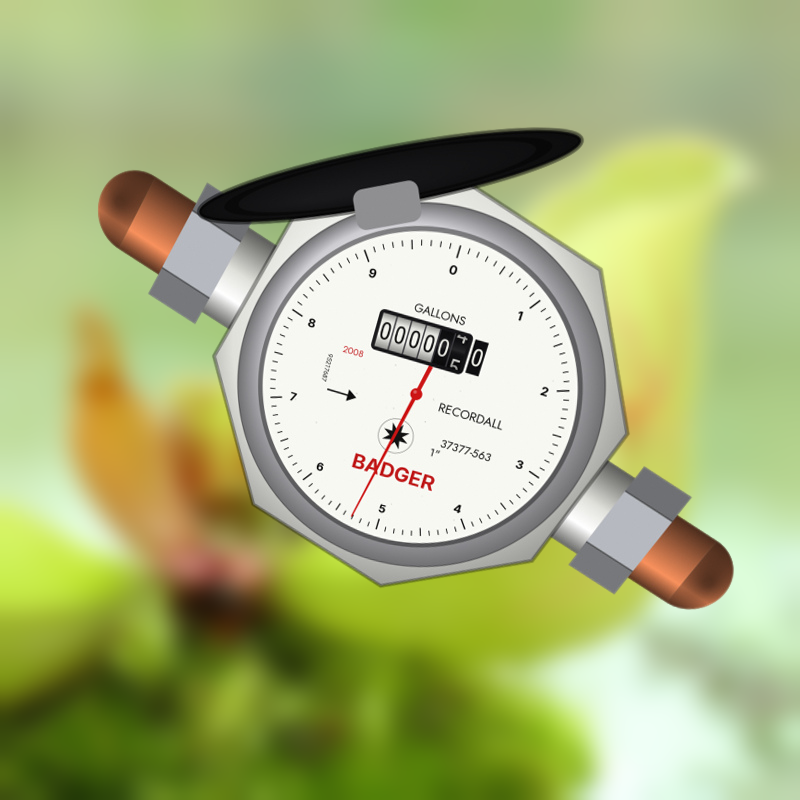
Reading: gal 45.3
